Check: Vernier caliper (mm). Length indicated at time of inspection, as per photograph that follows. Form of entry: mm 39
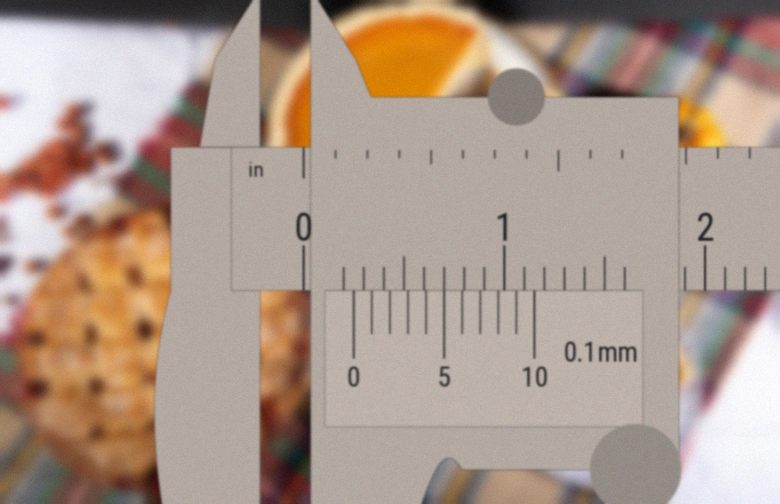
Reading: mm 2.5
